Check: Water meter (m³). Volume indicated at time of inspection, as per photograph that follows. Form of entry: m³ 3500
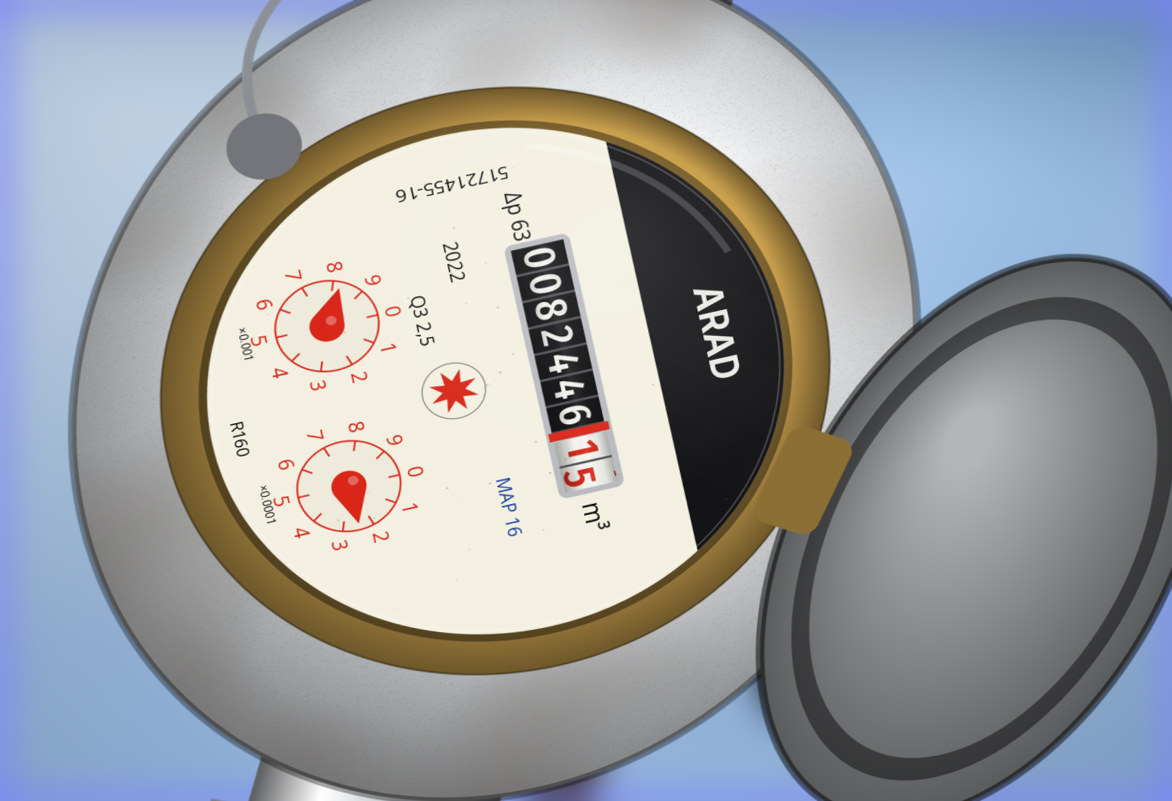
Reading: m³ 82446.1482
